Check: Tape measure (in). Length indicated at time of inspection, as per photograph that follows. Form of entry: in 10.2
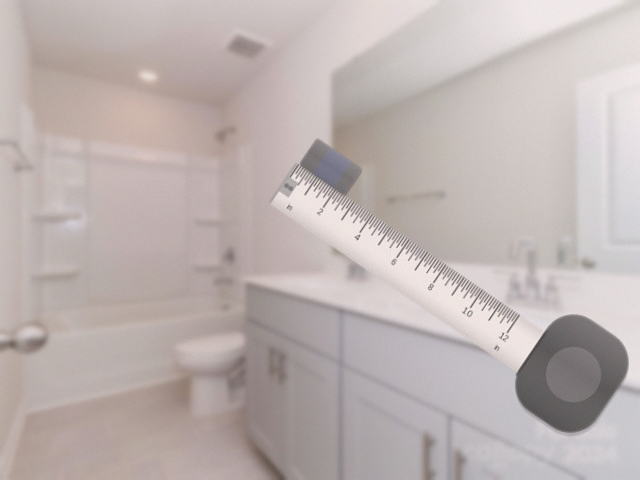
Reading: in 2.5
